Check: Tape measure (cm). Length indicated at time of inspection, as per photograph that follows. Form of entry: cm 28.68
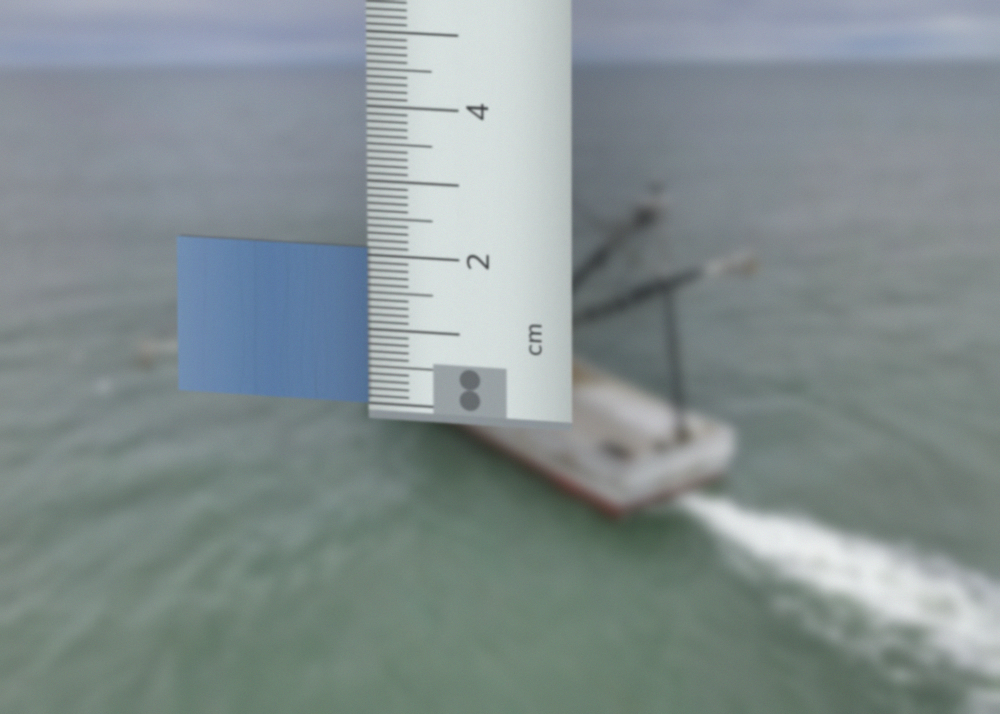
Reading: cm 2.1
